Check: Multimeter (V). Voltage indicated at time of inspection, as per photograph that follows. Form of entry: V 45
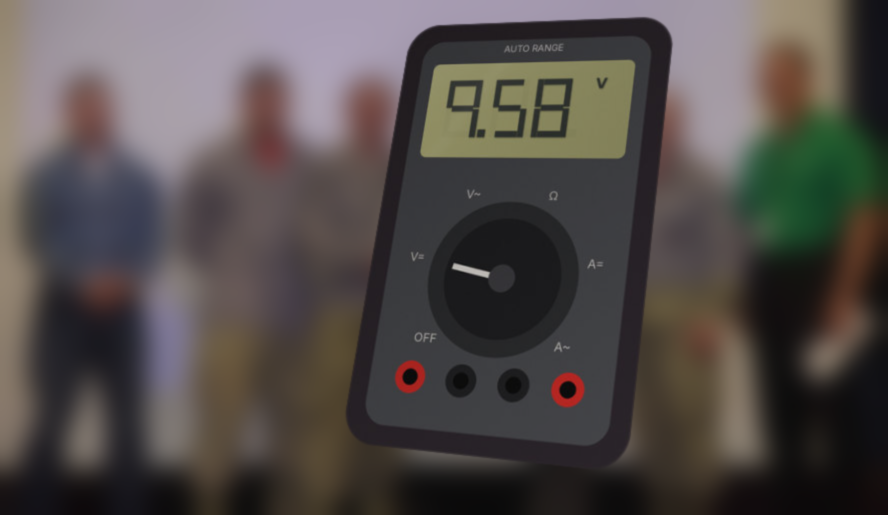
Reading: V 9.58
